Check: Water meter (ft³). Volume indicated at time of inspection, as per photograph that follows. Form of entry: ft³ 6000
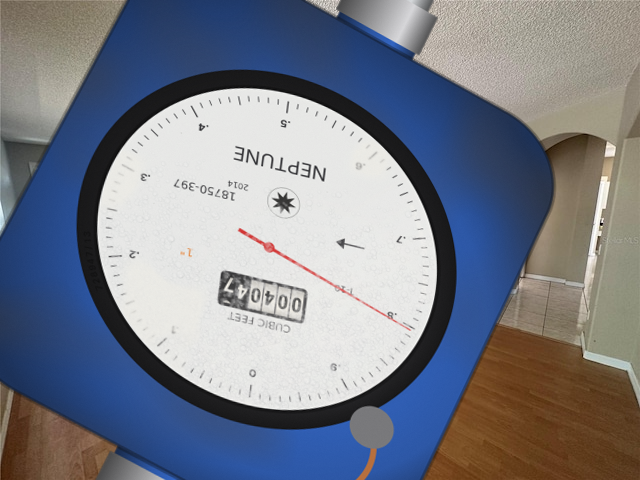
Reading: ft³ 4046.80
